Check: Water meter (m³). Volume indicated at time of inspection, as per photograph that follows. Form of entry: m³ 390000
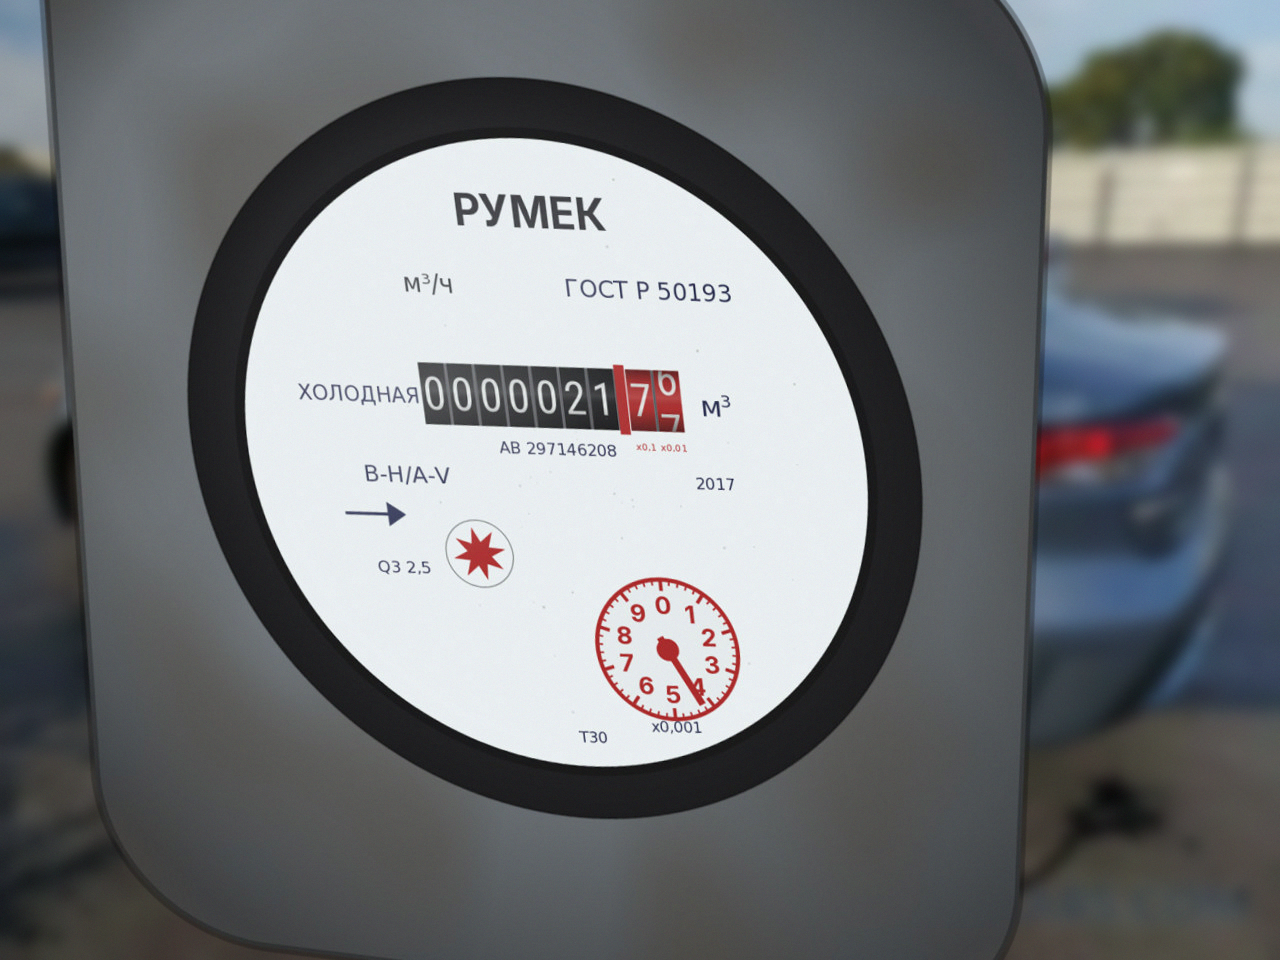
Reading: m³ 21.764
